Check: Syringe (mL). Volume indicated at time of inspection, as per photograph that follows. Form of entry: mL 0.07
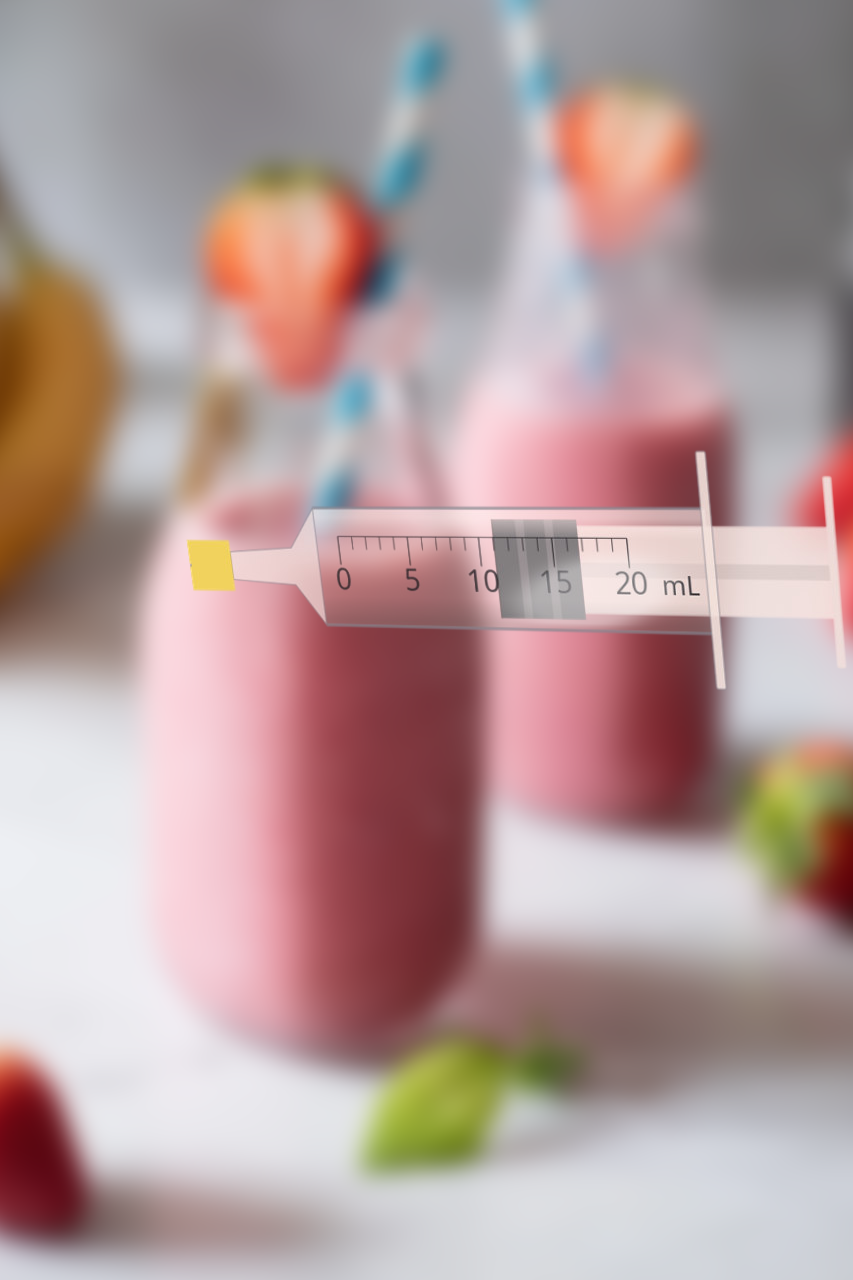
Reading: mL 11
